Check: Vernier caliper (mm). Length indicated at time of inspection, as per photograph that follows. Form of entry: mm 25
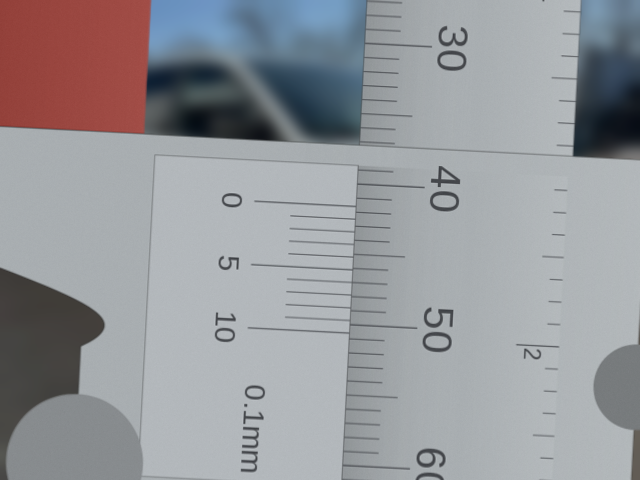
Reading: mm 41.6
